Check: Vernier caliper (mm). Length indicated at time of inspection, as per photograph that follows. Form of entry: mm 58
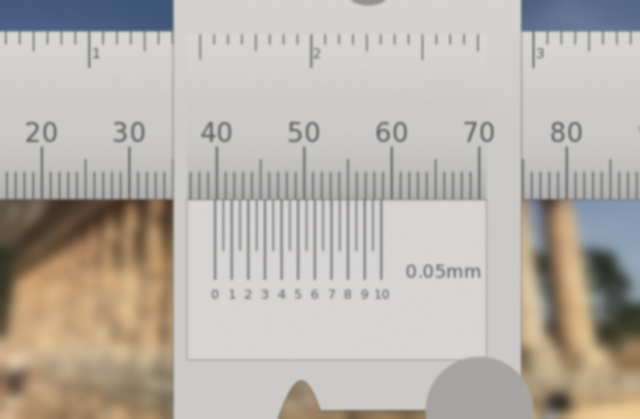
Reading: mm 39.8
